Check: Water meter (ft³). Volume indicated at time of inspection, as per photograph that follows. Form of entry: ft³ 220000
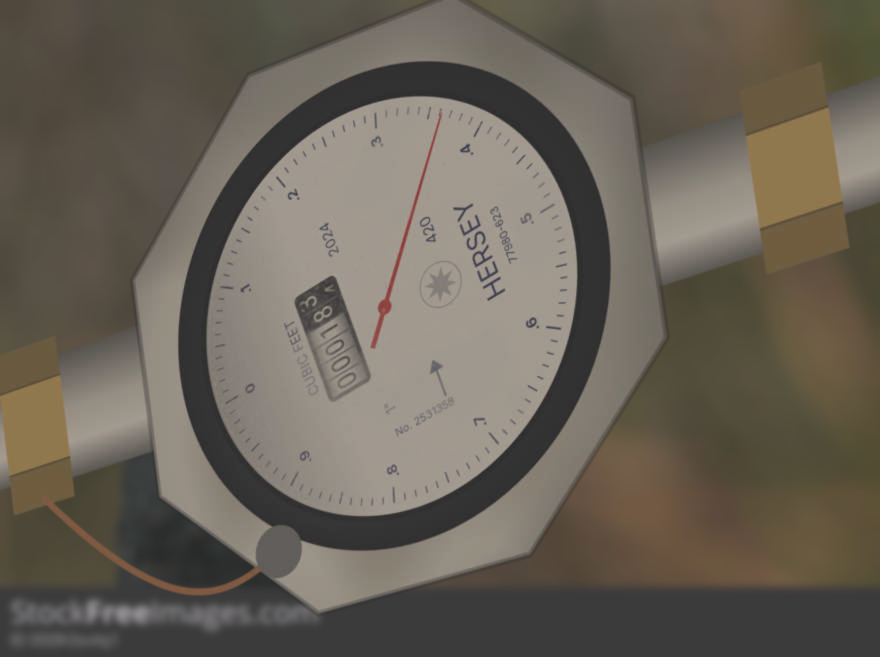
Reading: ft³ 183.36
